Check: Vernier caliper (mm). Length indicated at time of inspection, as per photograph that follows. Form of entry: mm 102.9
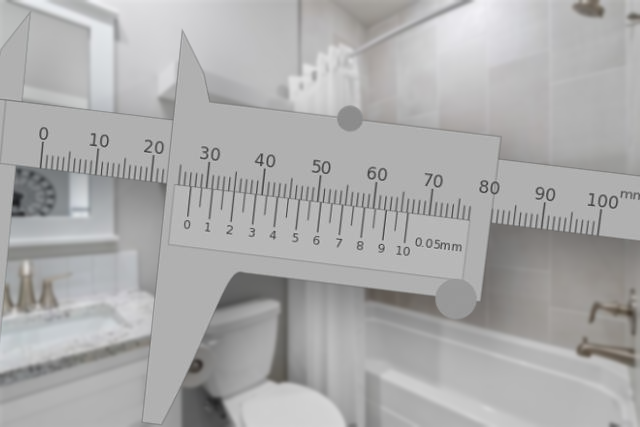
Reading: mm 27.2
